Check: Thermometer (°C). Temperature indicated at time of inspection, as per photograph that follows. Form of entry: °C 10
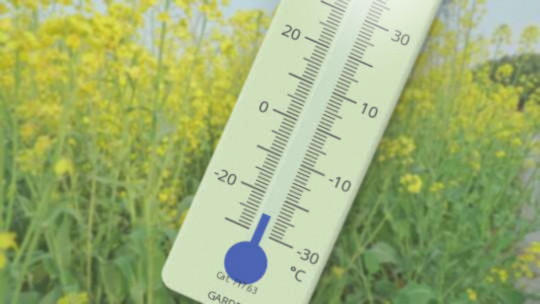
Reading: °C -25
